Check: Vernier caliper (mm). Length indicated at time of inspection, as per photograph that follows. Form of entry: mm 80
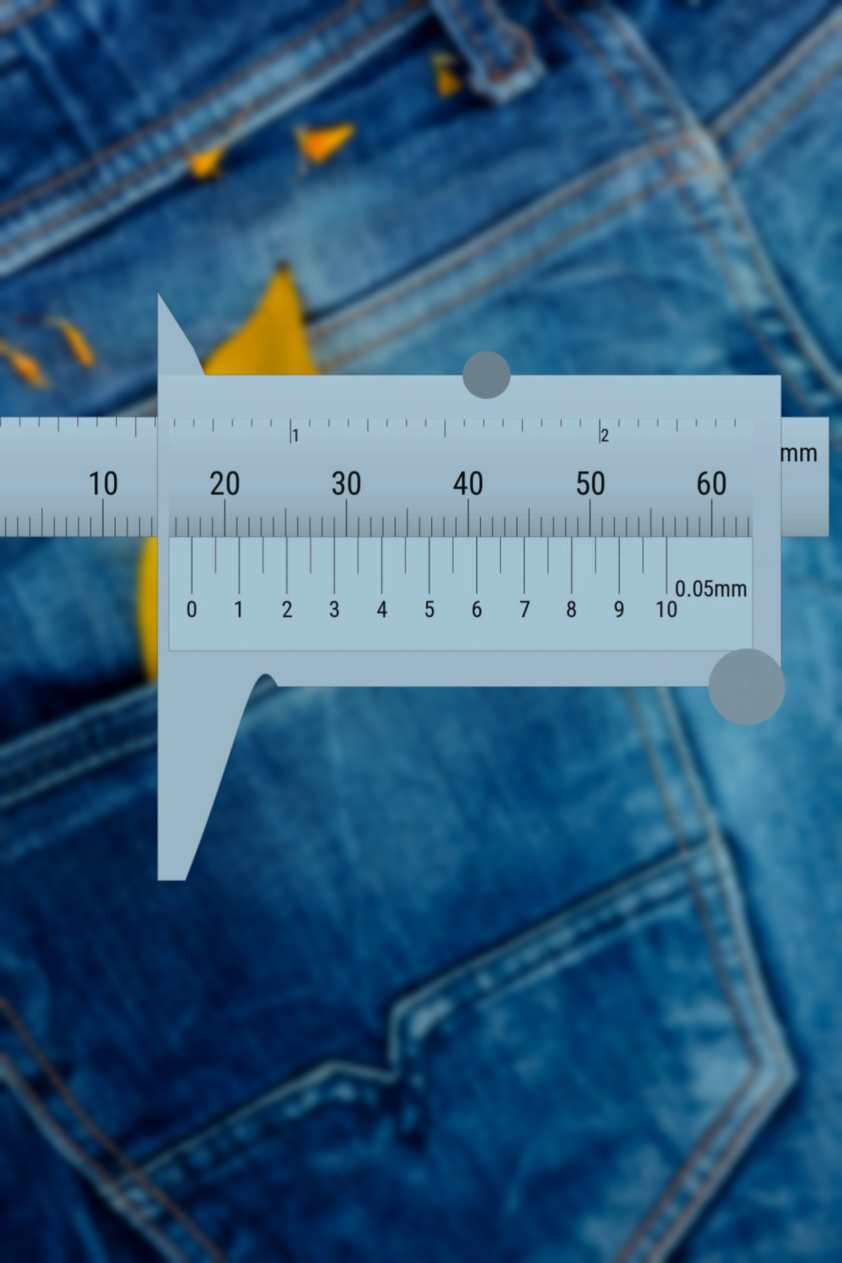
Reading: mm 17.3
